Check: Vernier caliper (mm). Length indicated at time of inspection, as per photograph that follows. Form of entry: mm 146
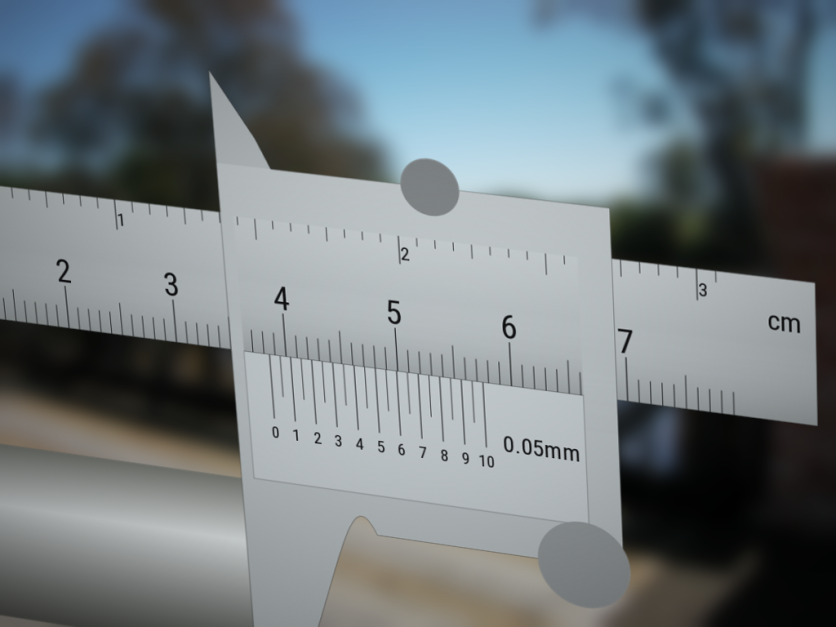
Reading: mm 38.5
